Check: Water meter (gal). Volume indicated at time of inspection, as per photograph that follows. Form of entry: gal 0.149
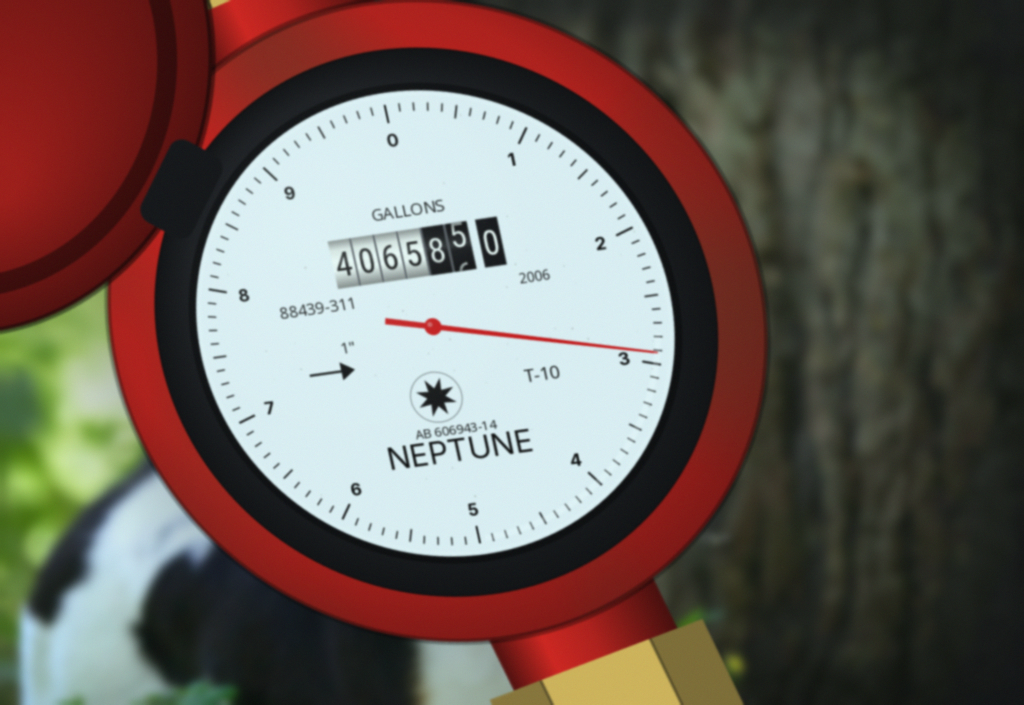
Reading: gal 4065852.9
